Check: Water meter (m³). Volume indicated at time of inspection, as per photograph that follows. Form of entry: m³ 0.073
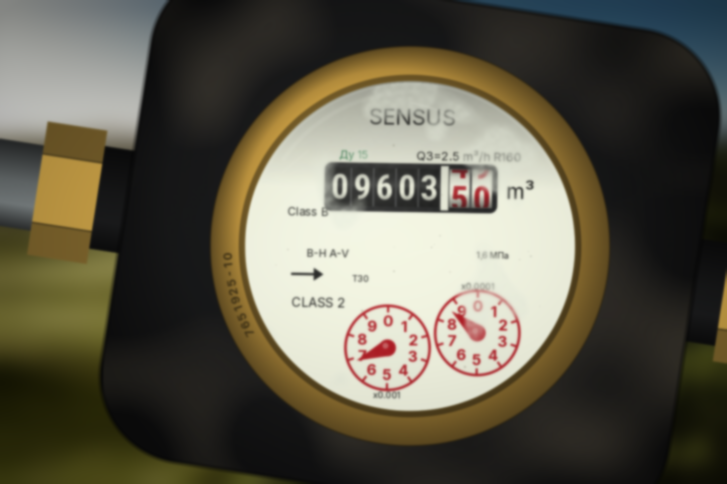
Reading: m³ 9603.4968
